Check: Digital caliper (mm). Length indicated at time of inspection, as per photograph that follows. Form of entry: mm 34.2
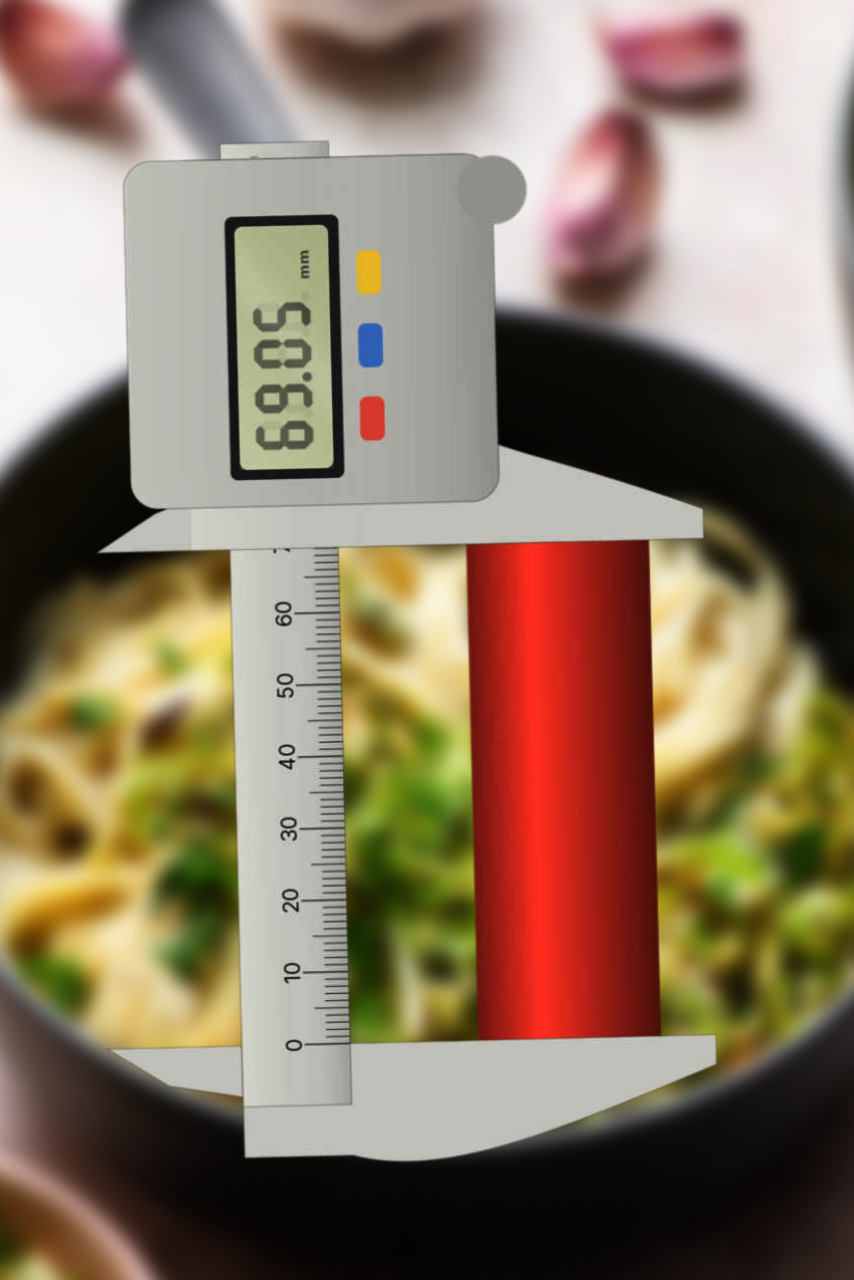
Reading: mm 69.05
